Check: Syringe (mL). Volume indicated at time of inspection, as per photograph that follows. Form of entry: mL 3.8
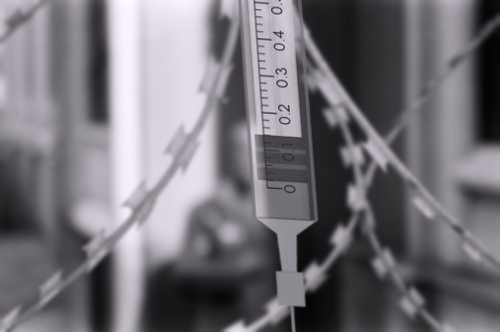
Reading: mL 0.02
